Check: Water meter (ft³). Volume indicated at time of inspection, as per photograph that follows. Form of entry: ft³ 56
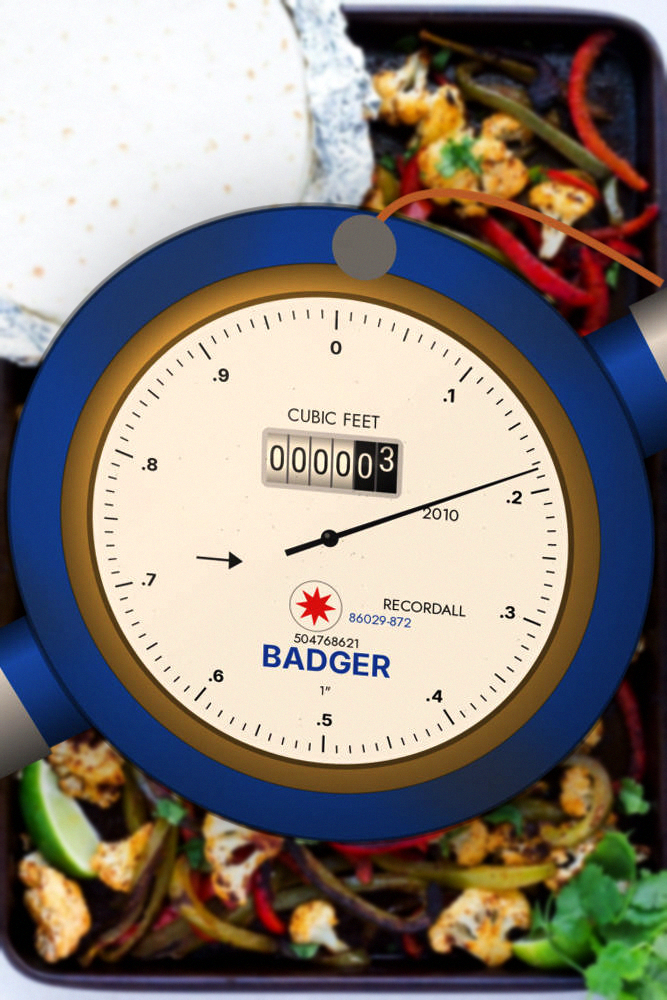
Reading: ft³ 3.18
